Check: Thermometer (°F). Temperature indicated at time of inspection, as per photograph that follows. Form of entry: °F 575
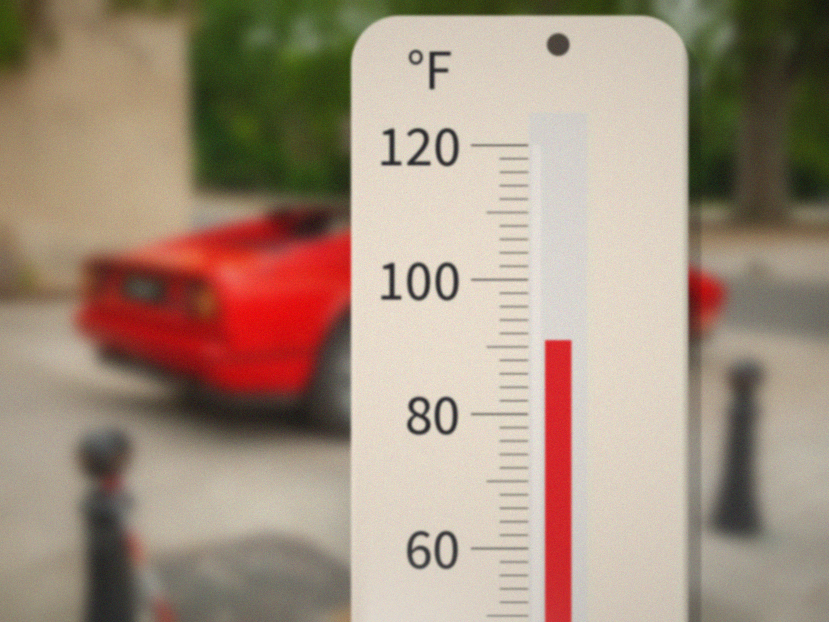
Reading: °F 91
